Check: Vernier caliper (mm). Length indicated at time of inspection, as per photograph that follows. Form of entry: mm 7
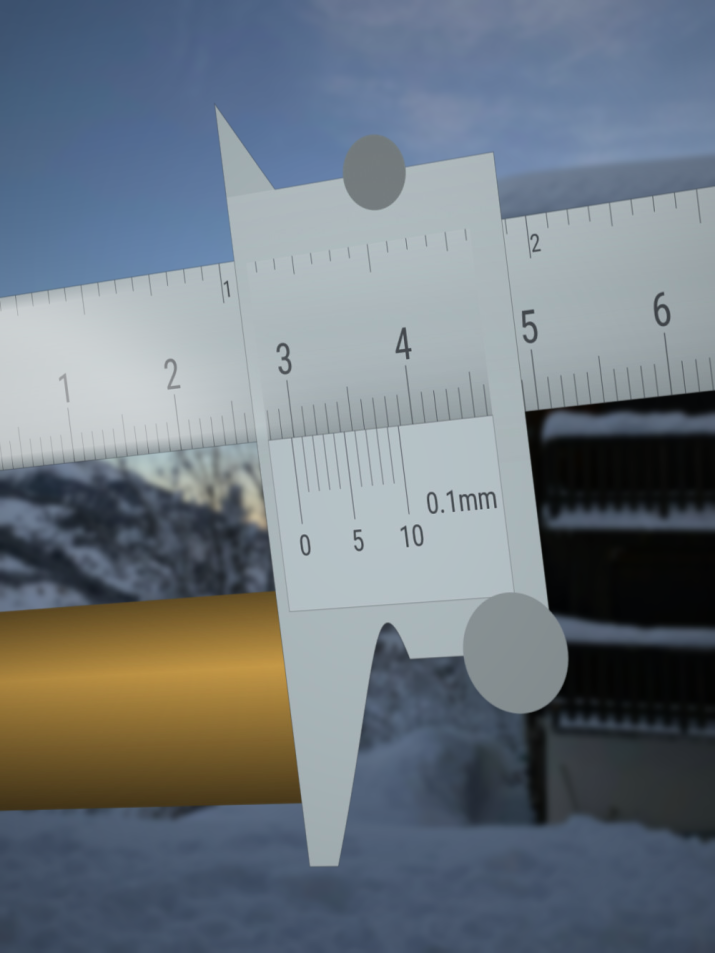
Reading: mm 29.8
